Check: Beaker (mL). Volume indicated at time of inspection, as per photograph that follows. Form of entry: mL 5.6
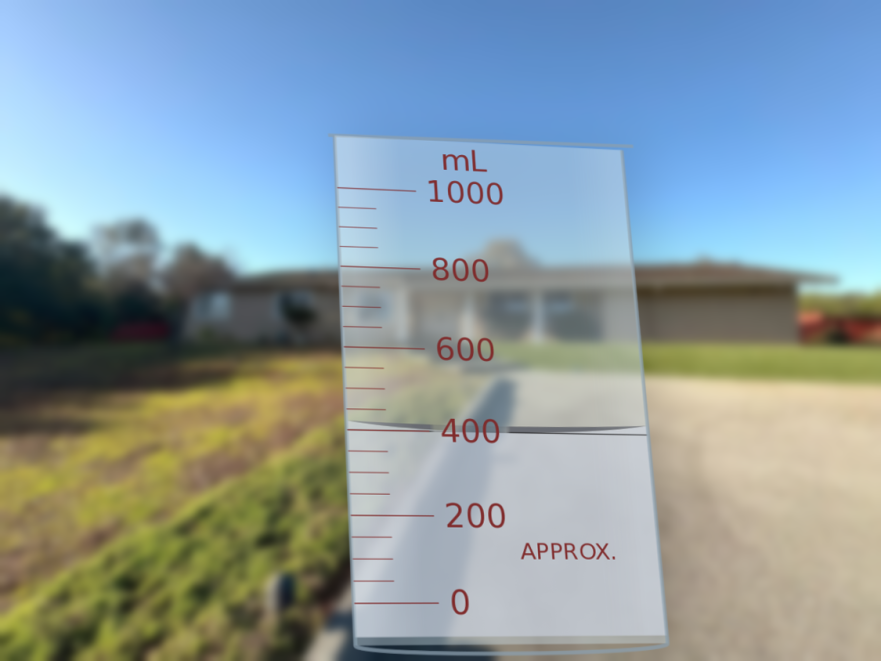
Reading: mL 400
